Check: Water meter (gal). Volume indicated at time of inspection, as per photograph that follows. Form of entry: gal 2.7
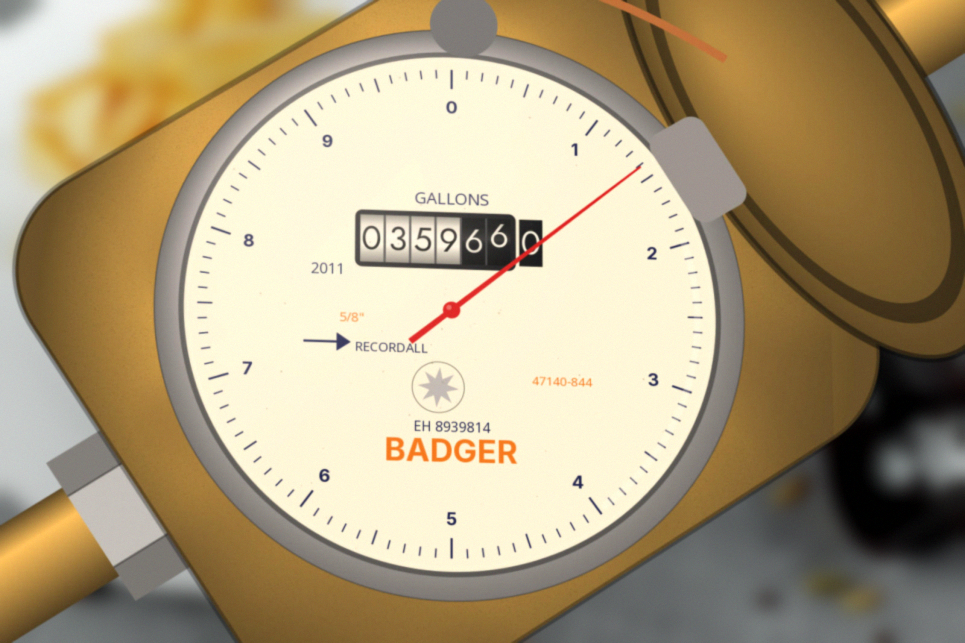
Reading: gal 359661.4
